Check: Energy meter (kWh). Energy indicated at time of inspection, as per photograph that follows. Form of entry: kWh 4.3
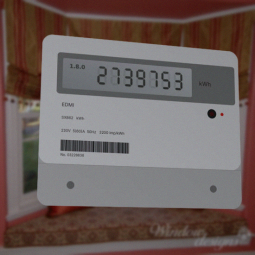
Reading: kWh 2739753
